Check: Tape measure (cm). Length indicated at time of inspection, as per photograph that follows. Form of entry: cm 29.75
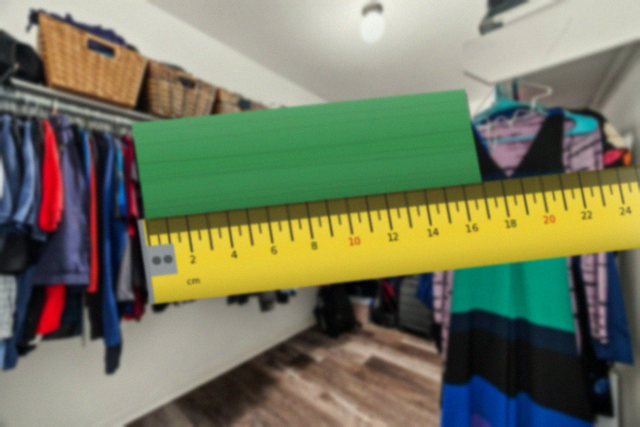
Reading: cm 17
